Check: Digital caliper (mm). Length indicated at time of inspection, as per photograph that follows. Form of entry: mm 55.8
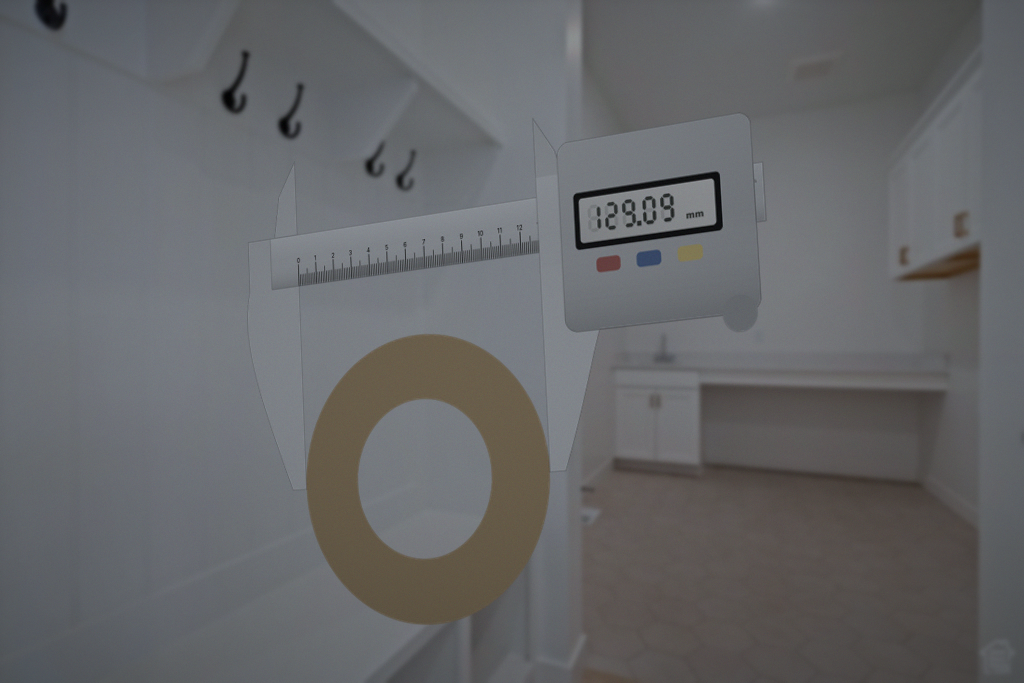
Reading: mm 129.09
